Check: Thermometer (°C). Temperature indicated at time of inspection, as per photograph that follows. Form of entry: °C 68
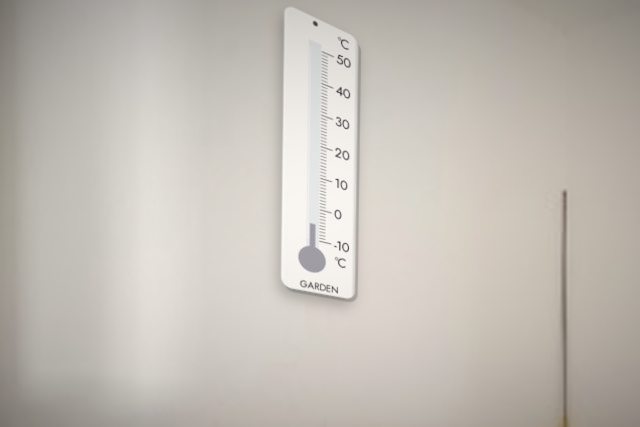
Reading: °C -5
